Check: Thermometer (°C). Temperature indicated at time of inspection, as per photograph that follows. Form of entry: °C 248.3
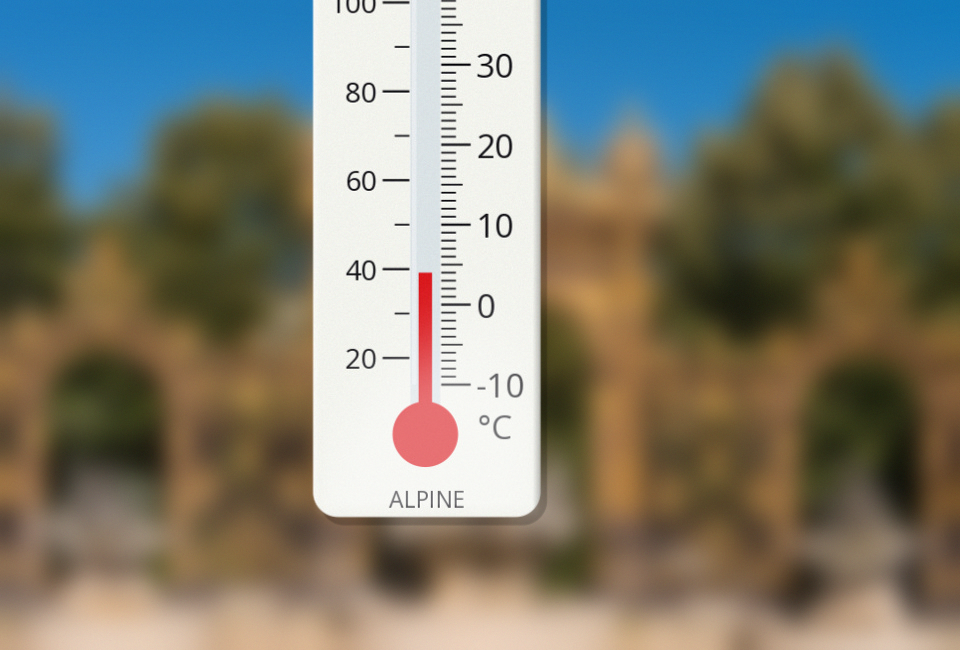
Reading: °C 4
